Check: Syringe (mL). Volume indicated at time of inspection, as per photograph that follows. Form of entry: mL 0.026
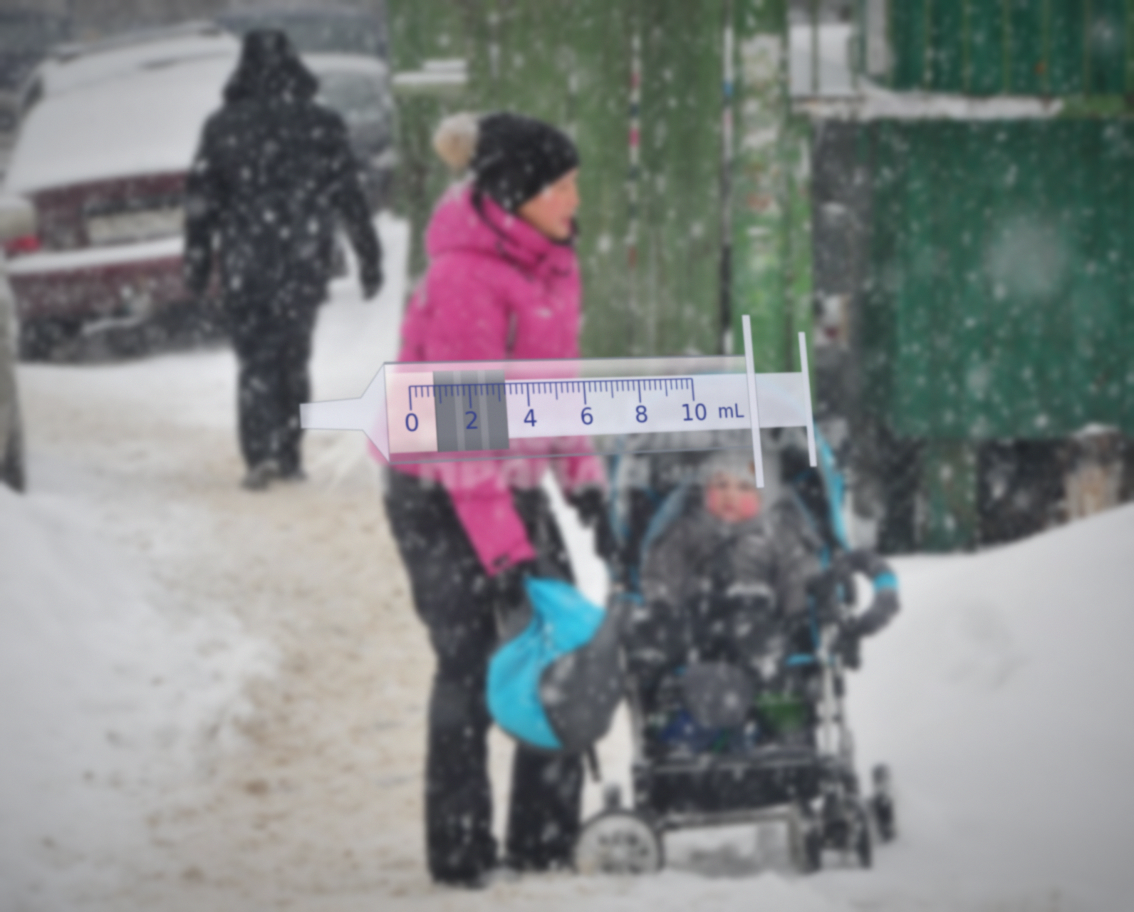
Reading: mL 0.8
